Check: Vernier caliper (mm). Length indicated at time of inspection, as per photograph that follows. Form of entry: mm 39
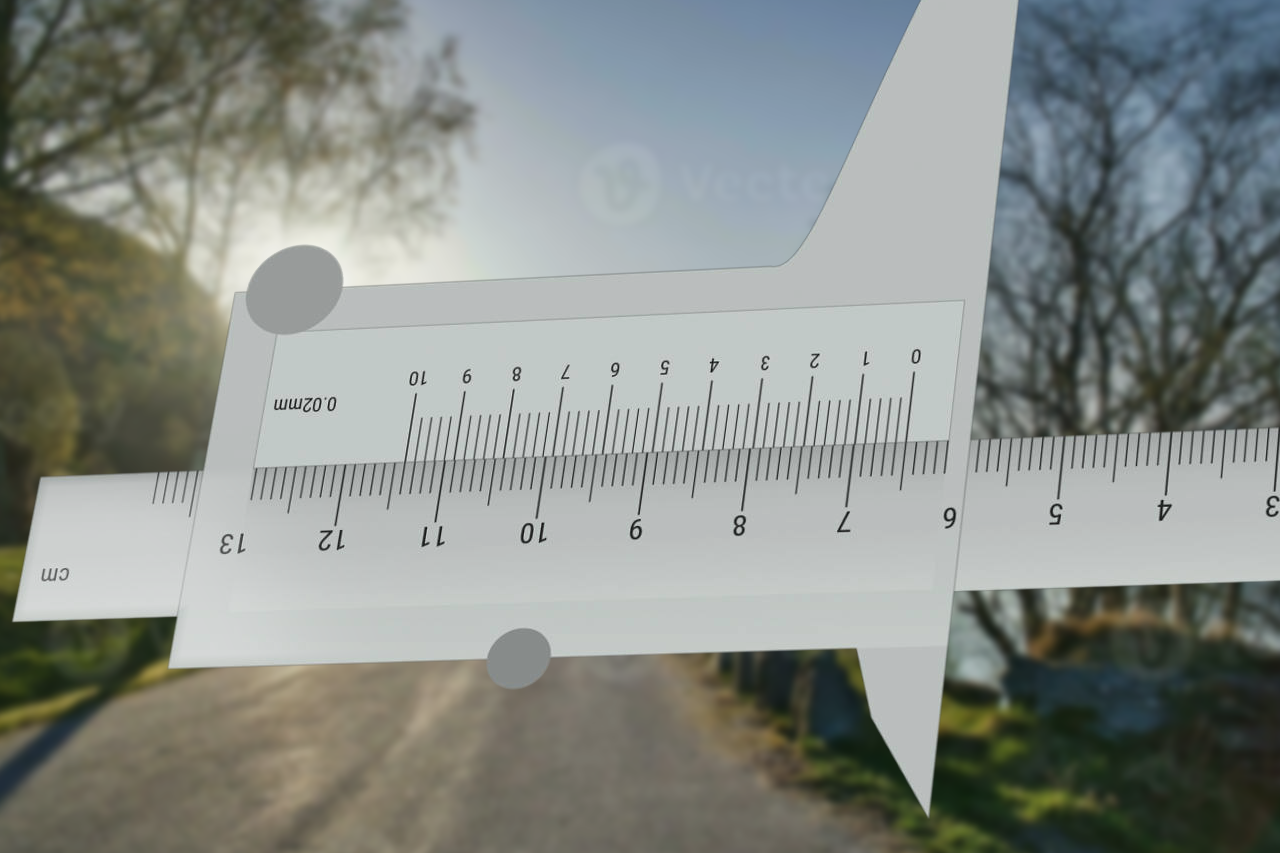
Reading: mm 65.0
